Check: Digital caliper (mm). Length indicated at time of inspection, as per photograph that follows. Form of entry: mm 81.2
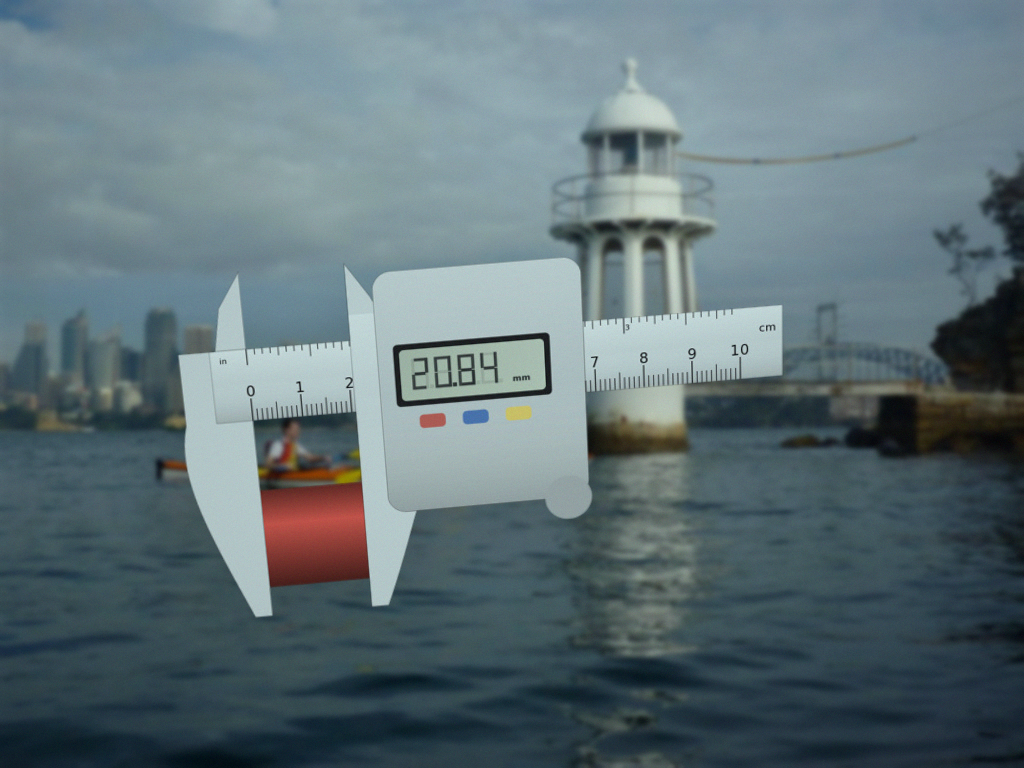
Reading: mm 20.84
